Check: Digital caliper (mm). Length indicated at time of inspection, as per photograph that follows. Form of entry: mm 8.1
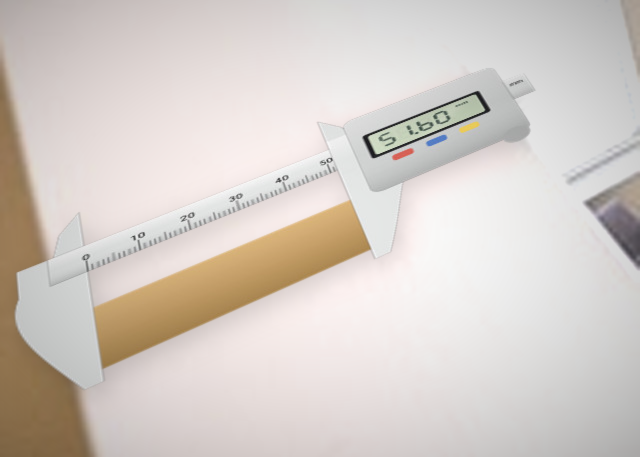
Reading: mm 51.60
